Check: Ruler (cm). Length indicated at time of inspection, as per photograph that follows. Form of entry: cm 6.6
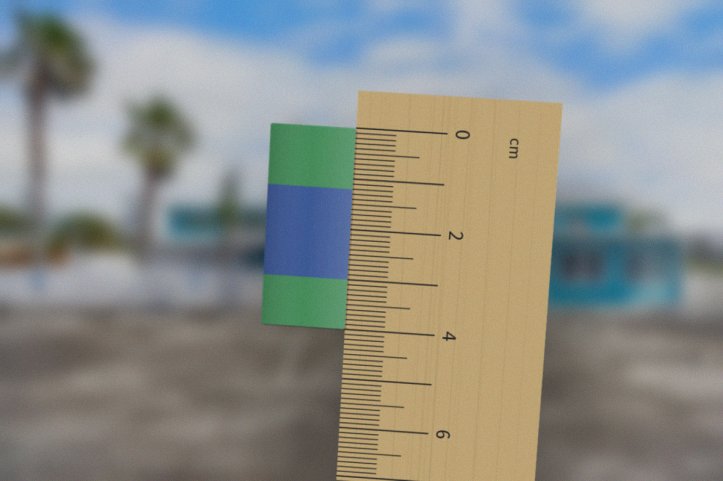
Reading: cm 4
